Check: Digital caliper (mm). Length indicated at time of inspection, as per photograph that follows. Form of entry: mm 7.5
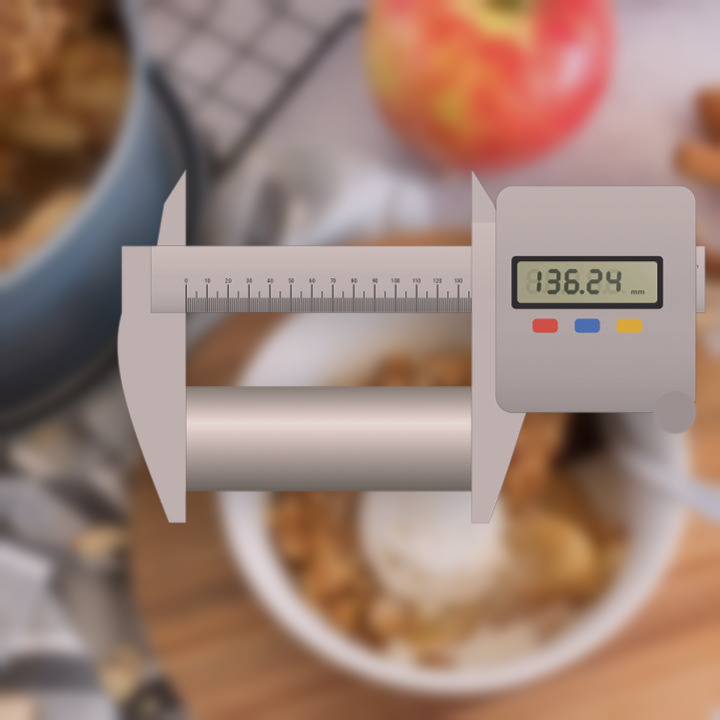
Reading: mm 136.24
